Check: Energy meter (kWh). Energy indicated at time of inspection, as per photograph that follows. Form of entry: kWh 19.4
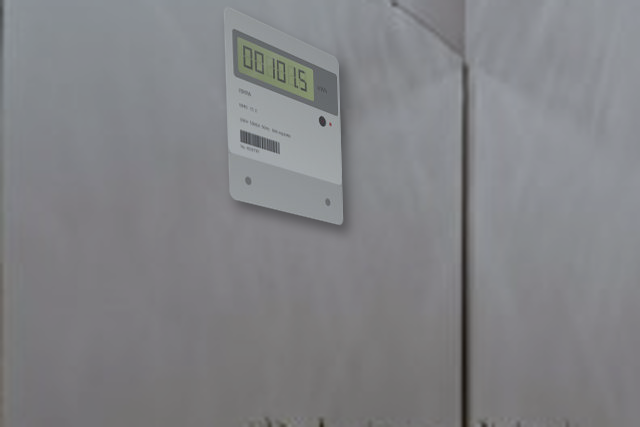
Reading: kWh 101.5
